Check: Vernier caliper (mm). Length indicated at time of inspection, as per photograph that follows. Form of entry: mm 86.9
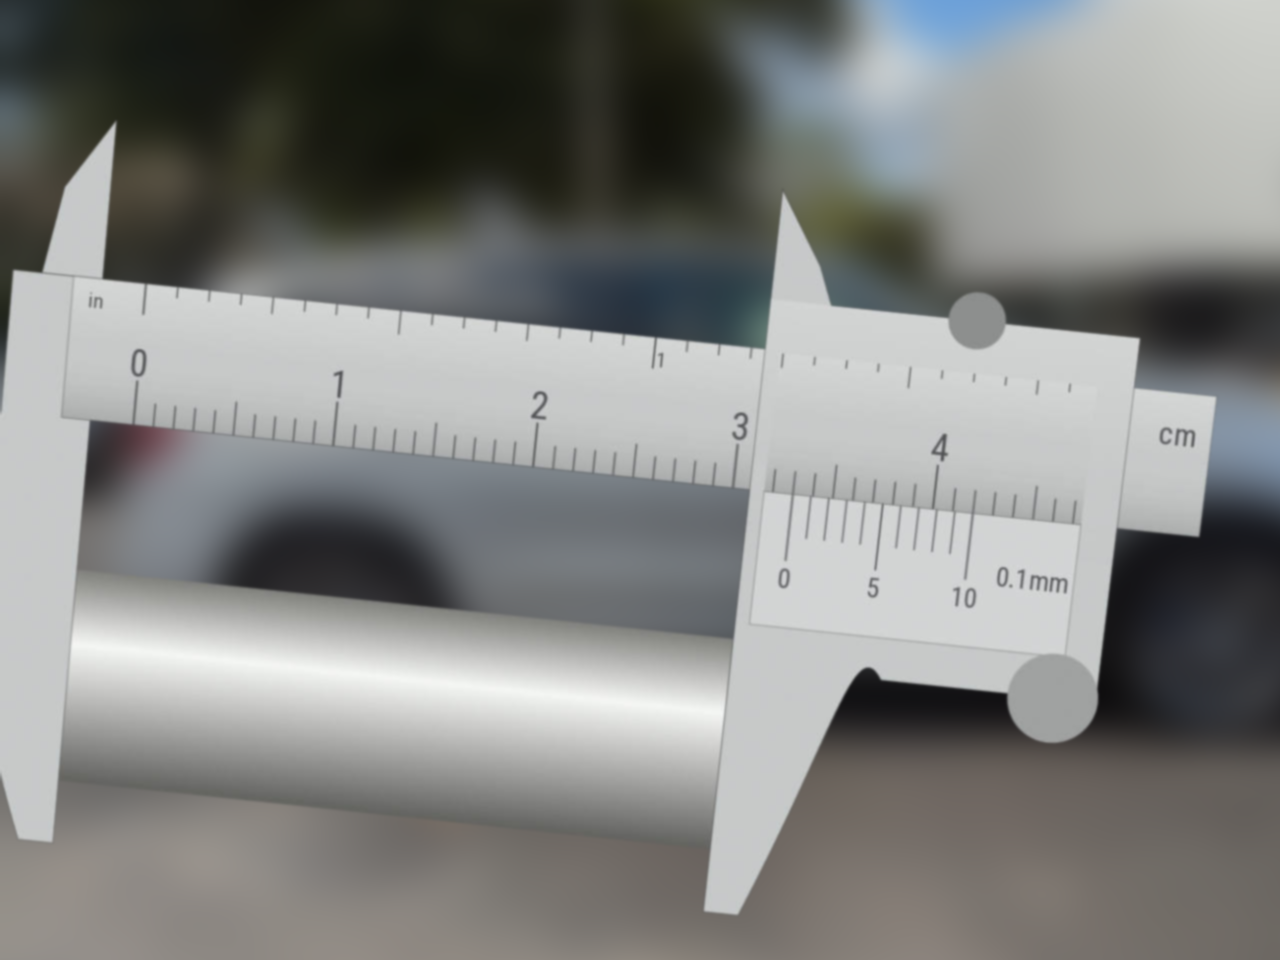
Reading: mm 33.0
